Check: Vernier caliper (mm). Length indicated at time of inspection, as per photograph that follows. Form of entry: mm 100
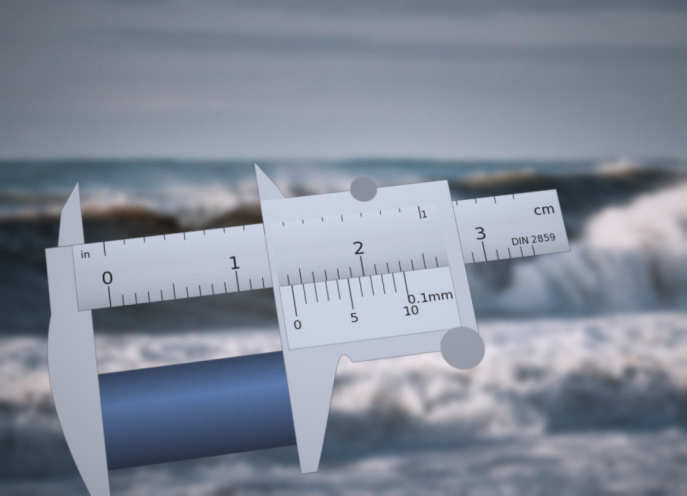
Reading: mm 14.2
